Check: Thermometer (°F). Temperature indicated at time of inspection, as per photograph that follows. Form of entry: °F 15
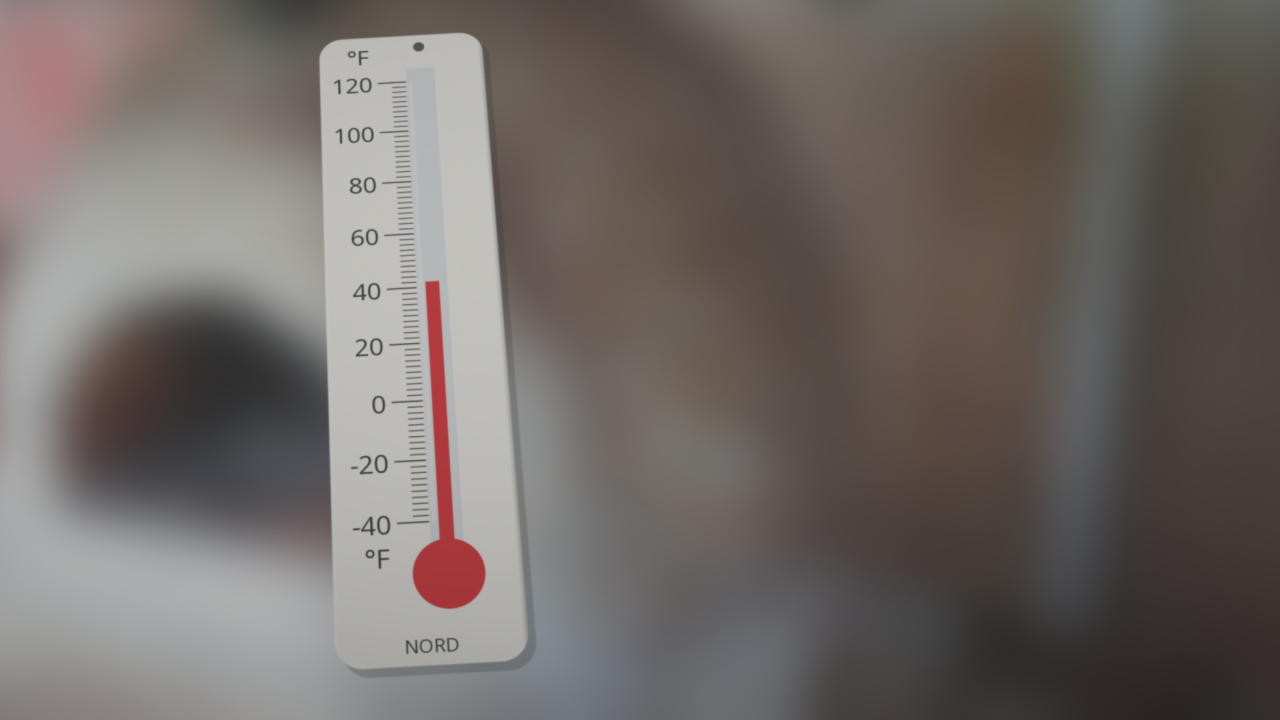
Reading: °F 42
